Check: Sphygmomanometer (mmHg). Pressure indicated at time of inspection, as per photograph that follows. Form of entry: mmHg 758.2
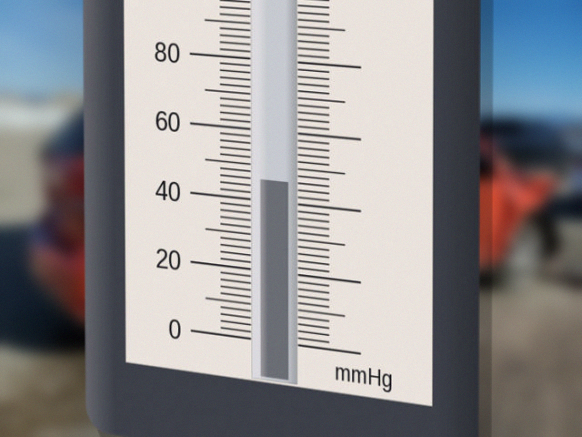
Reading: mmHg 46
